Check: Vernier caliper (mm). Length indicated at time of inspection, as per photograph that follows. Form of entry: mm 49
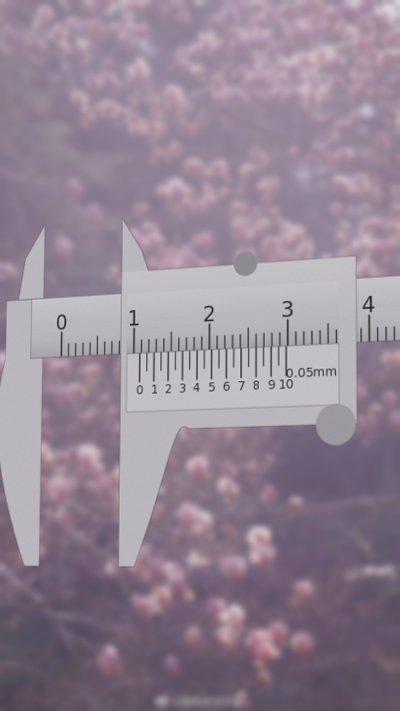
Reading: mm 10.8
